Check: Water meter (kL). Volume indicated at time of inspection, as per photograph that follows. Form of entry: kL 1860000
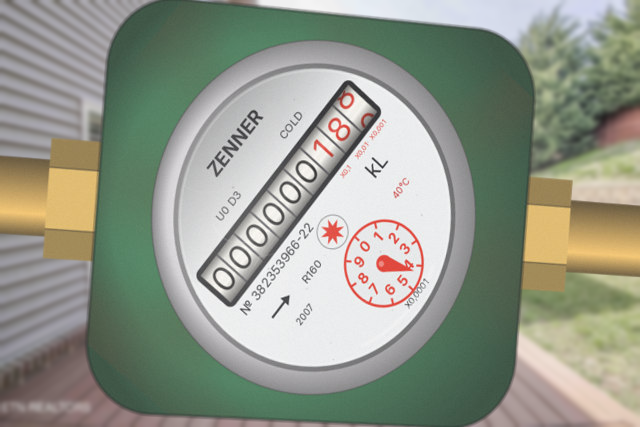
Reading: kL 0.1884
